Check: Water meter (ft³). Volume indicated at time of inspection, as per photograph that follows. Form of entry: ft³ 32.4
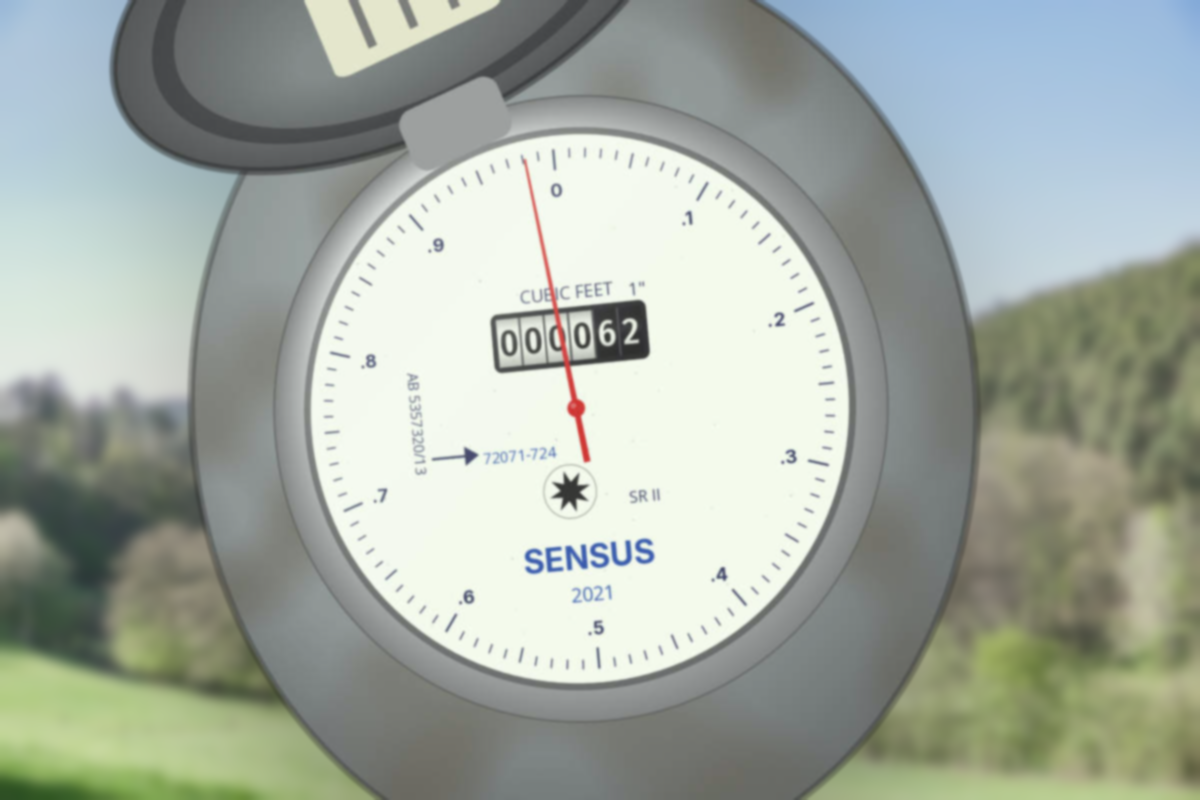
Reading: ft³ 61.98
